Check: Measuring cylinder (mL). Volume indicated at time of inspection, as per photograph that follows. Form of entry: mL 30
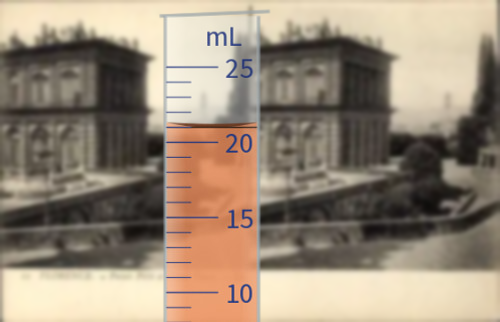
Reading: mL 21
